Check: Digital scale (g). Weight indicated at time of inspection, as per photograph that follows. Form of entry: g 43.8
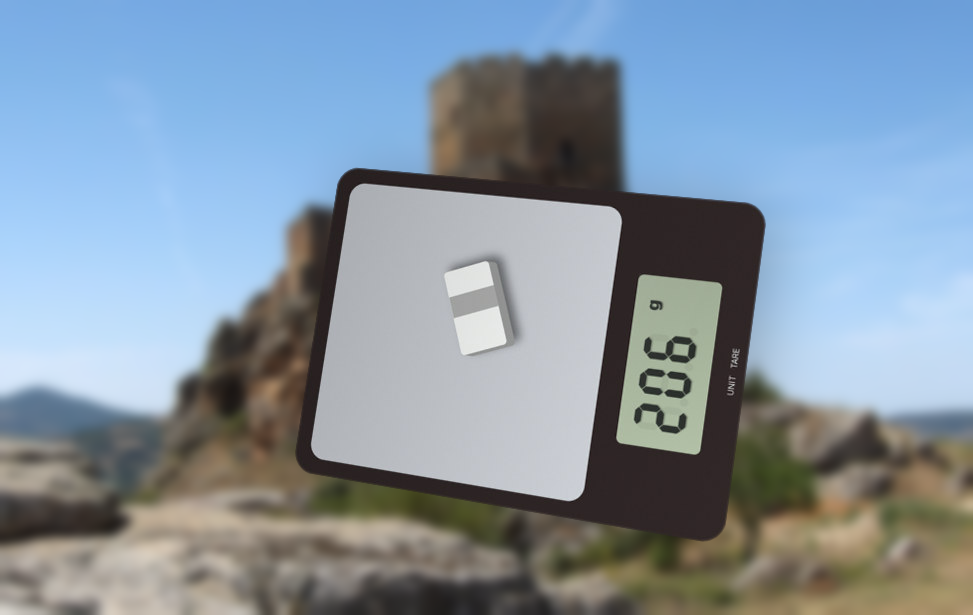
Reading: g 206
